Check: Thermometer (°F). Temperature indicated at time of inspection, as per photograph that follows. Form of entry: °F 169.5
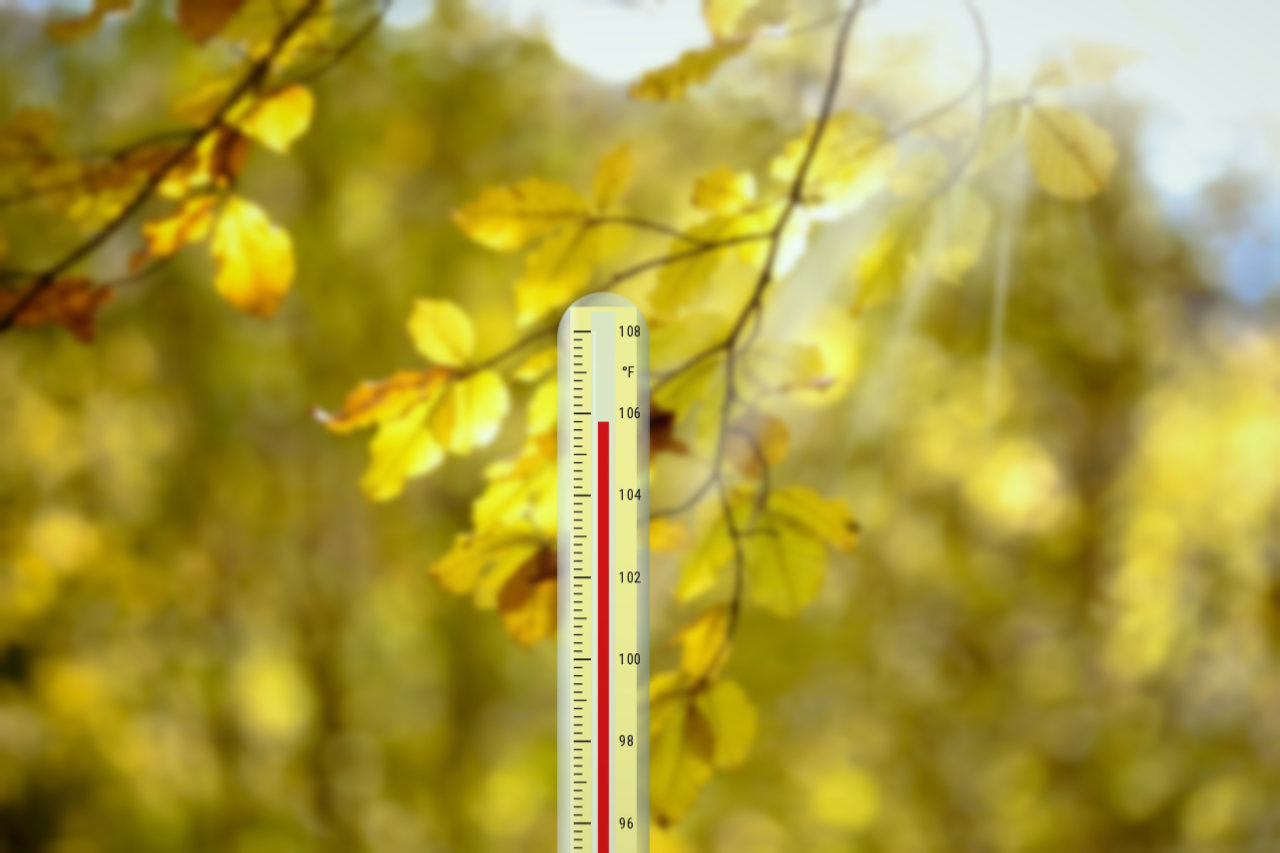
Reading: °F 105.8
